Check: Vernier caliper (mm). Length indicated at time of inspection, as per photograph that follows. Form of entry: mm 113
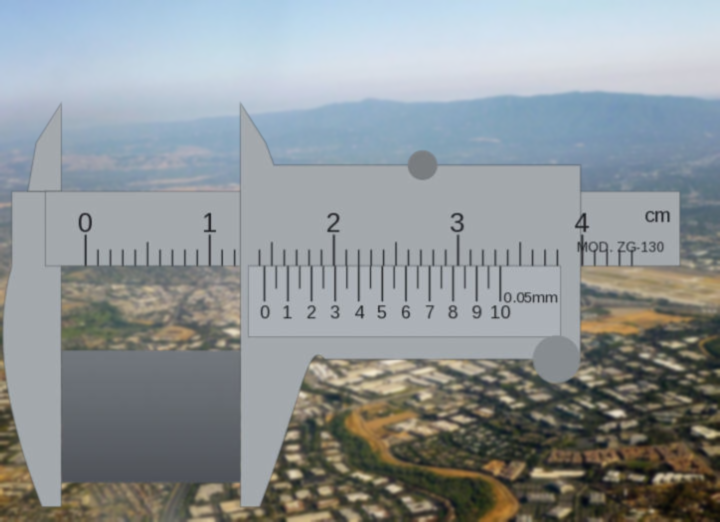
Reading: mm 14.4
